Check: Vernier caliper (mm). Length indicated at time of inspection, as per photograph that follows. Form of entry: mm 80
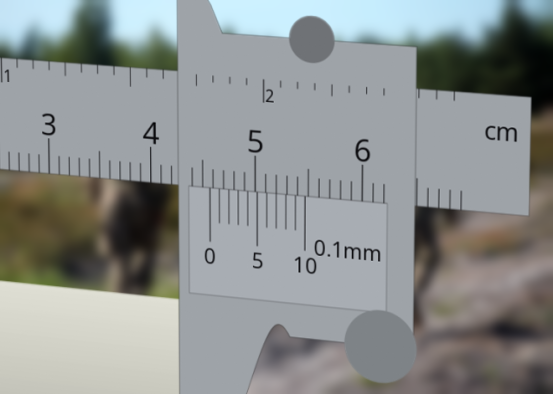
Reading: mm 45.7
